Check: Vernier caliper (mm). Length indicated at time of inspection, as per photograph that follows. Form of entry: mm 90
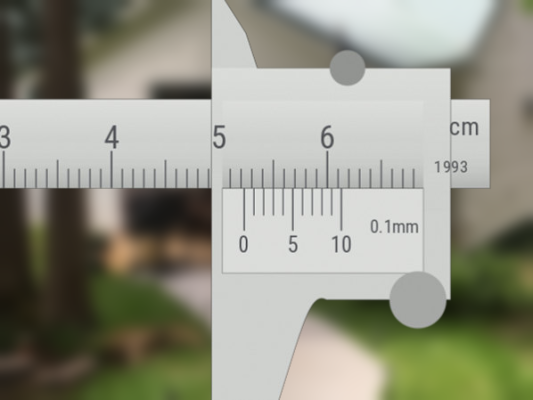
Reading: mm 52.3
